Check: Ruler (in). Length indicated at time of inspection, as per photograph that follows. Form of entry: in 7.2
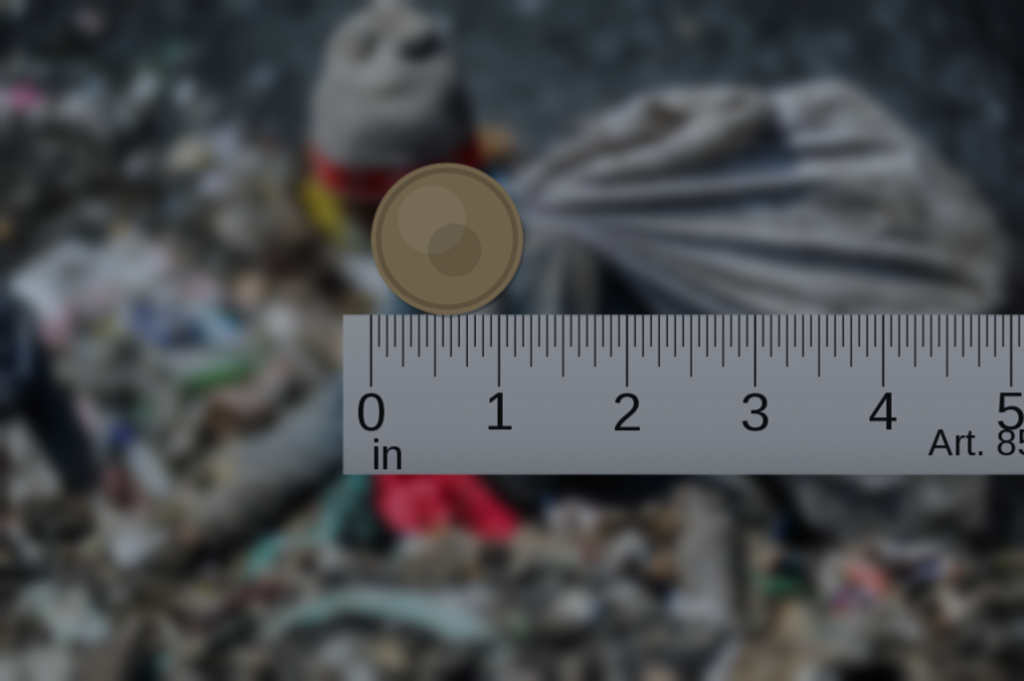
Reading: in 1.1875
